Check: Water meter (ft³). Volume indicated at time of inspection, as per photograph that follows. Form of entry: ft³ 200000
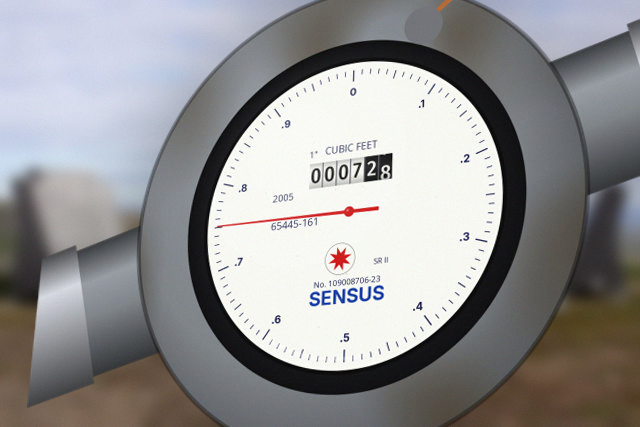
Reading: ft³ 727.75
